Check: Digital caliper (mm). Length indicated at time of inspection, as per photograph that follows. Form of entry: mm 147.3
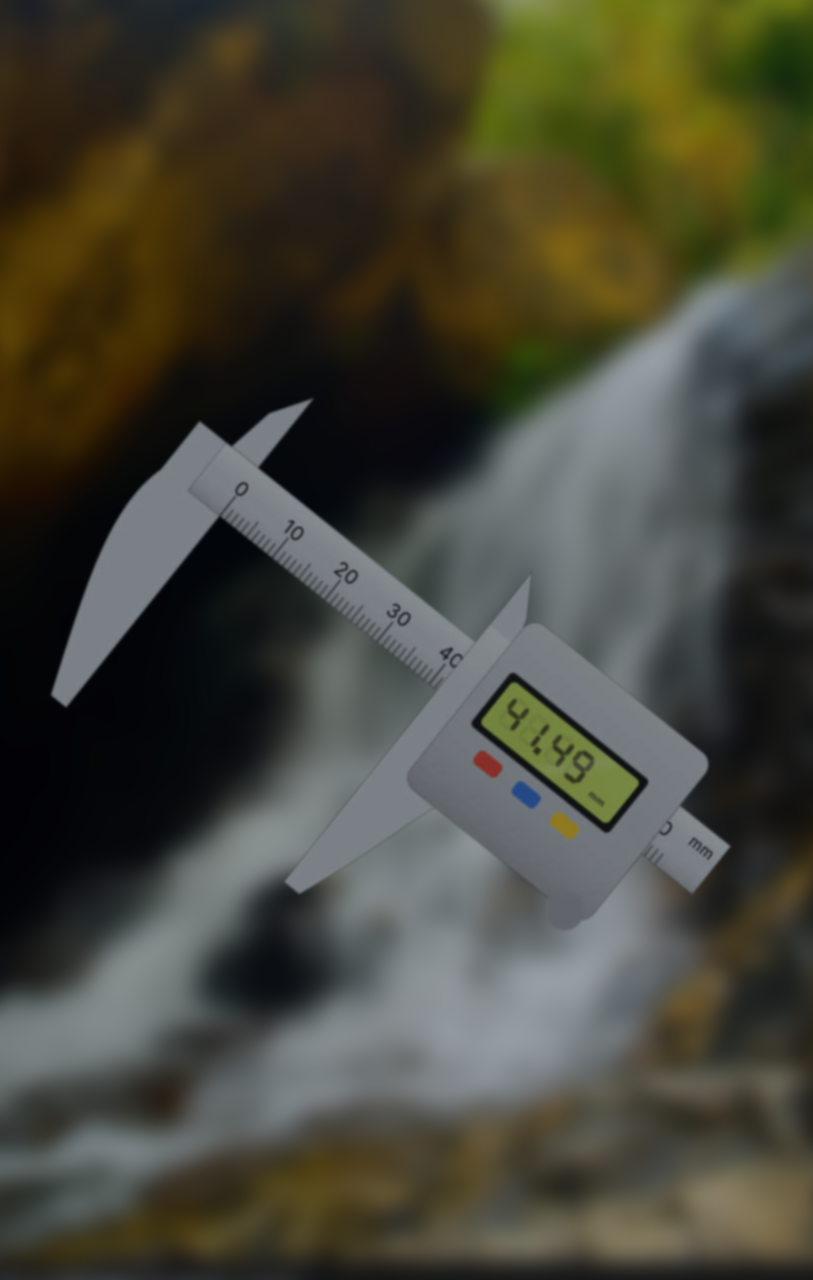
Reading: mm 41.49
